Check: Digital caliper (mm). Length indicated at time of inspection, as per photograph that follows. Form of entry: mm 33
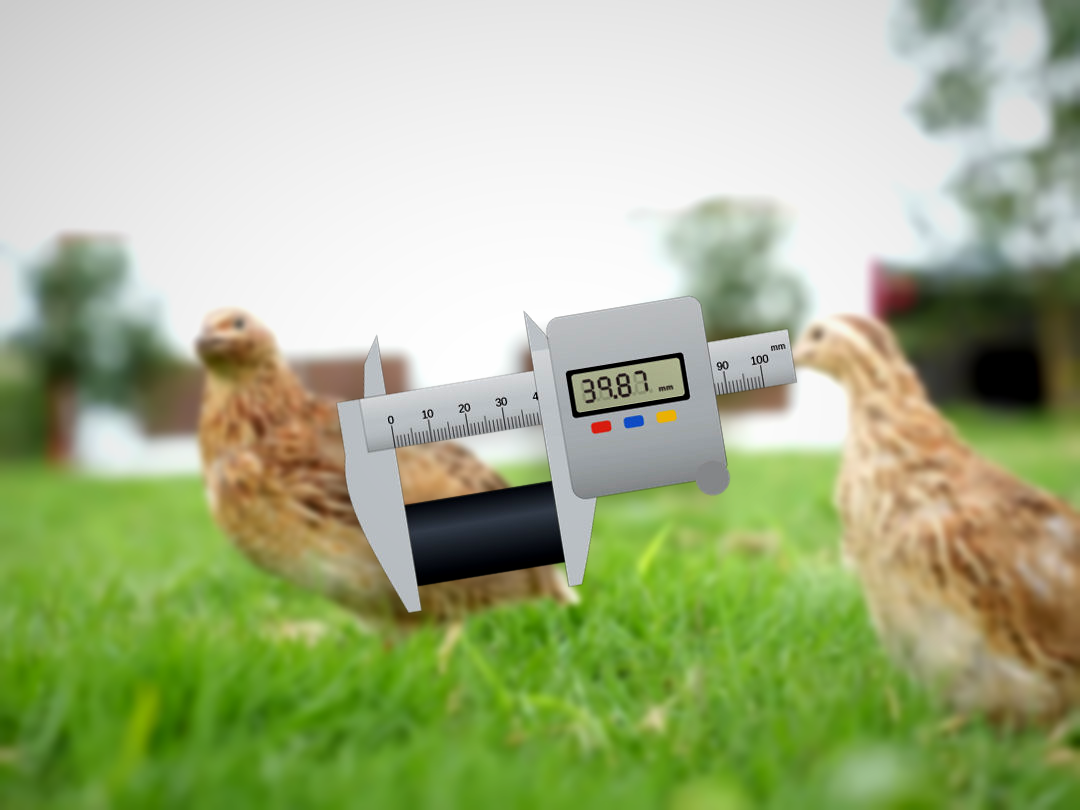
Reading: mm 39.87
